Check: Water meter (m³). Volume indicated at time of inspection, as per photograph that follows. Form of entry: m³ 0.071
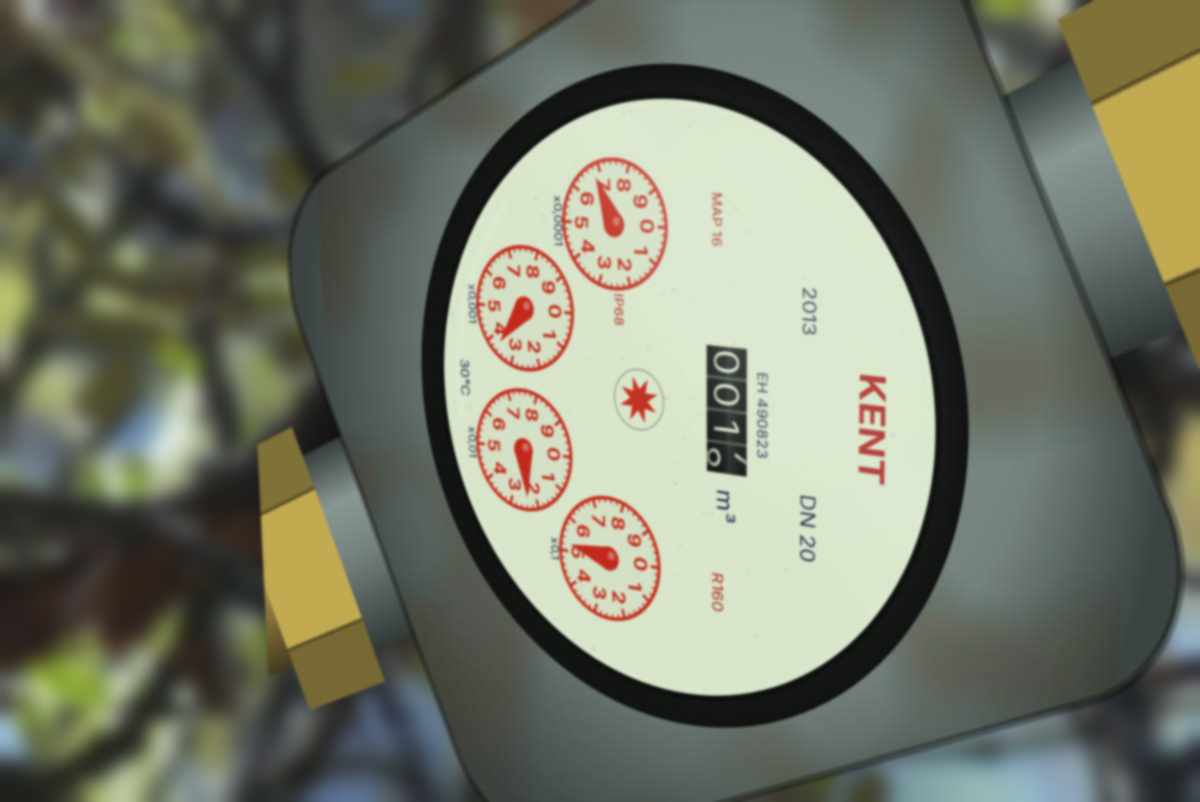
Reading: m³ 17.5236
